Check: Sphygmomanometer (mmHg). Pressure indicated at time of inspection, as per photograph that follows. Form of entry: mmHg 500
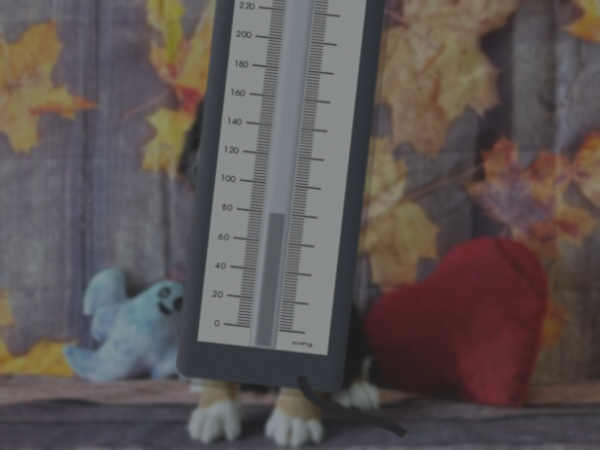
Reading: mmHg 80
